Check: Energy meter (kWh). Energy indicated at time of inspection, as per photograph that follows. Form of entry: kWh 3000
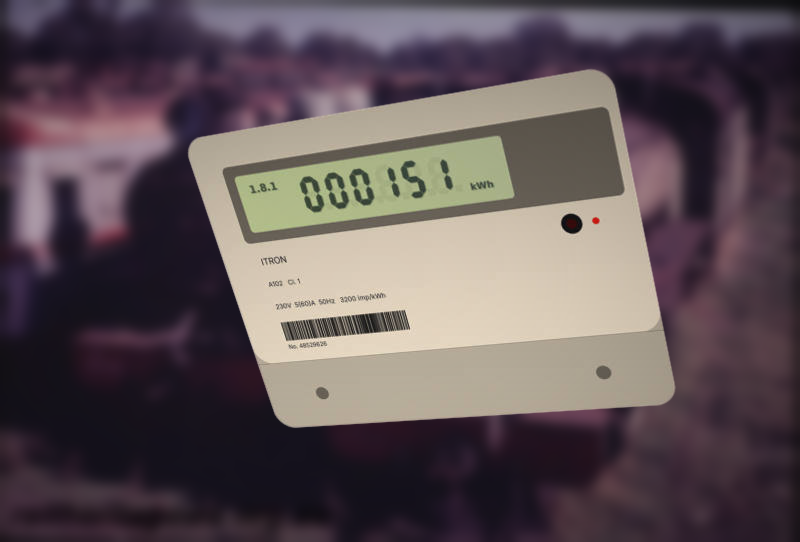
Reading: kWh 151
